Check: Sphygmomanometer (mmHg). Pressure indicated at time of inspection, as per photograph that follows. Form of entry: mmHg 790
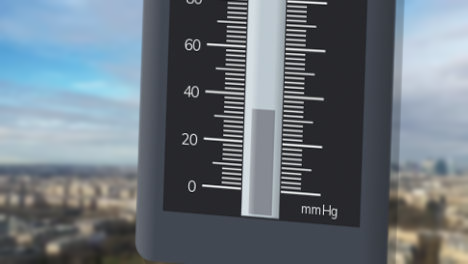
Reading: mmHg 34
